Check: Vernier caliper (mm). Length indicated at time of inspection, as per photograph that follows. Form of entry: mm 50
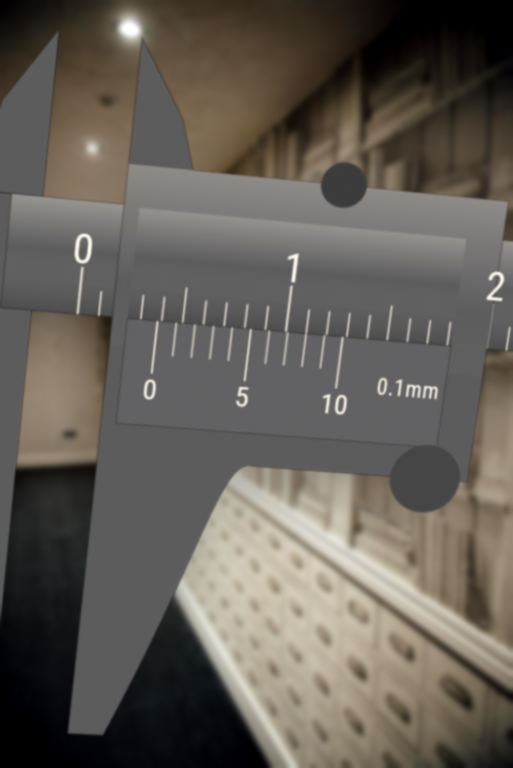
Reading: mm 3.8
